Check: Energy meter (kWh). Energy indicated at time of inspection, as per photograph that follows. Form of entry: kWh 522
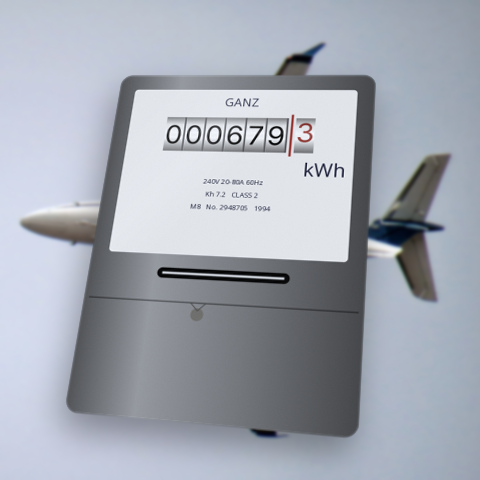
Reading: kWh 679.3
